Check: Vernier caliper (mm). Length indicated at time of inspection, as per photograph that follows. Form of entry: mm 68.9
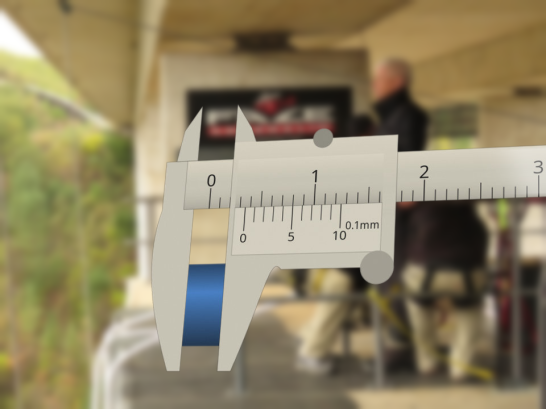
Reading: mm 3.5
